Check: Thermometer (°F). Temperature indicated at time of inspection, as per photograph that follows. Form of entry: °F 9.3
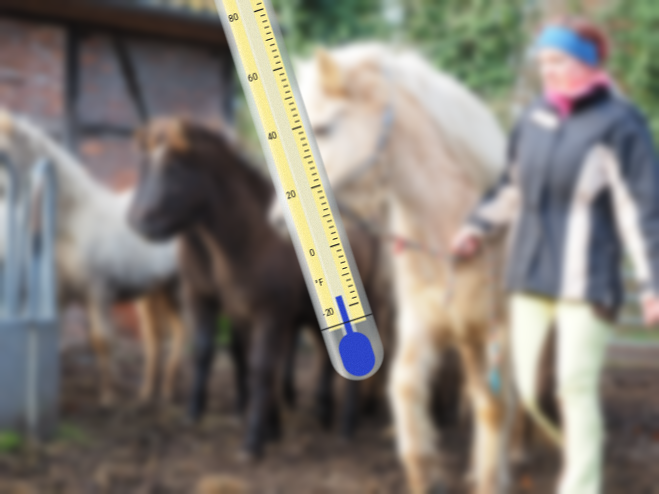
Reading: °F -16
